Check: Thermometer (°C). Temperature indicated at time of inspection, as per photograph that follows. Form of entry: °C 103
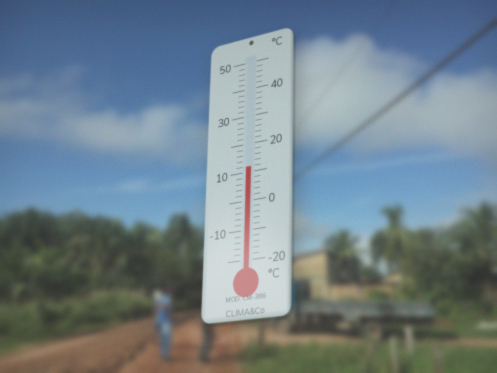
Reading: °C 12
